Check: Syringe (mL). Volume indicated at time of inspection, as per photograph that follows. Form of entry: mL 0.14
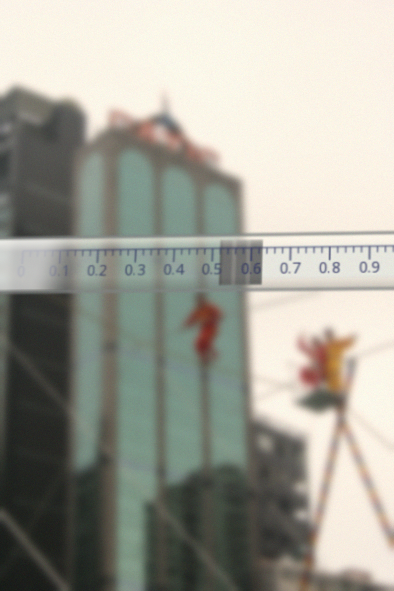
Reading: mL 0.52
